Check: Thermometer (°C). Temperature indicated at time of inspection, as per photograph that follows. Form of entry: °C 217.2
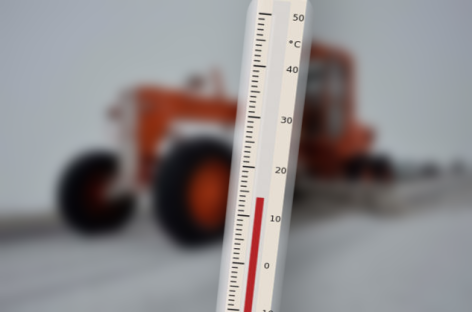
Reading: °C 14
